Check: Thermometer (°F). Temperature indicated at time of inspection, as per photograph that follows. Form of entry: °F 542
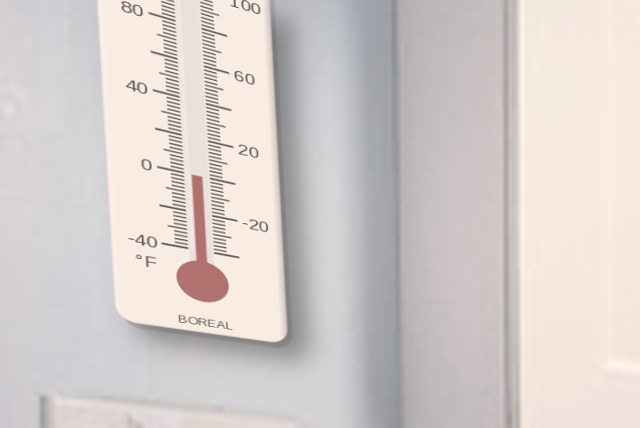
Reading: °F 0
